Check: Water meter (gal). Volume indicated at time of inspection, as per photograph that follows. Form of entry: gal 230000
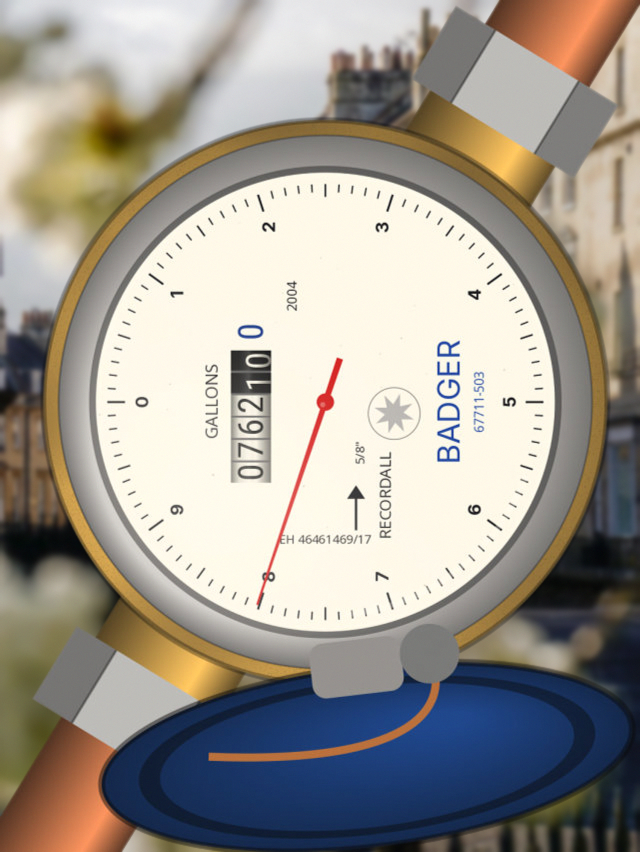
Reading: gal 762098.0
